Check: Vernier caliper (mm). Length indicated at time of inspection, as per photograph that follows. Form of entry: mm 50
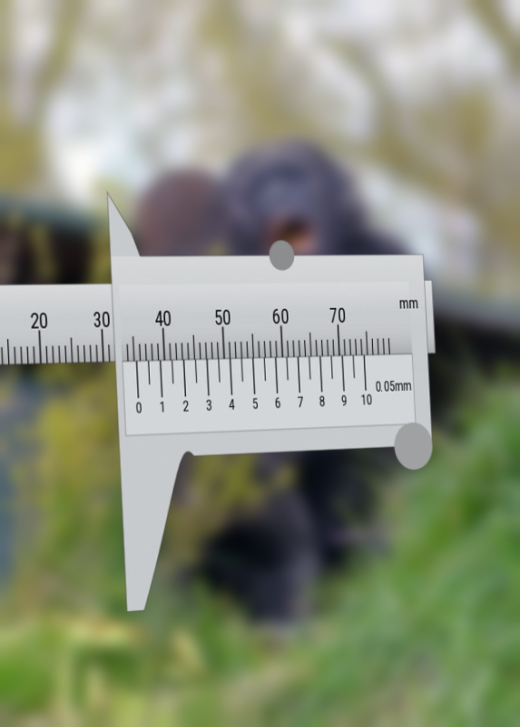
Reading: mm 35.4
